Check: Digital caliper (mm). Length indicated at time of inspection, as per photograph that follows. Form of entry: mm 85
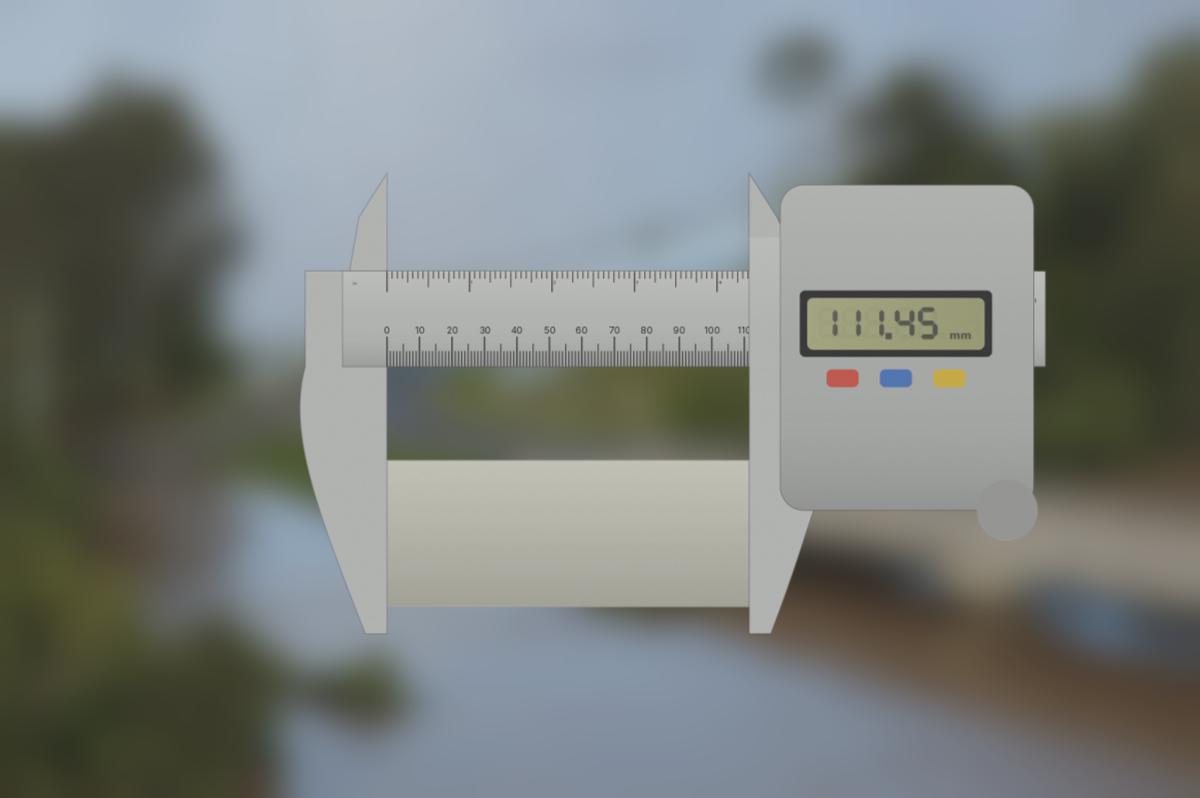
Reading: mm 111.45
